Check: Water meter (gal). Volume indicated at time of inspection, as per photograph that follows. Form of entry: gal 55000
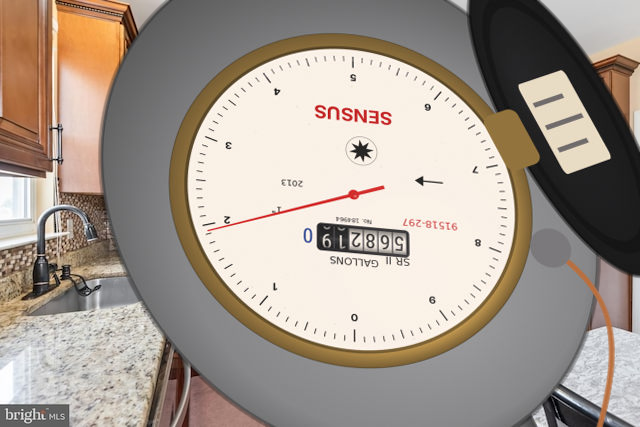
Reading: gal 5682191.9
